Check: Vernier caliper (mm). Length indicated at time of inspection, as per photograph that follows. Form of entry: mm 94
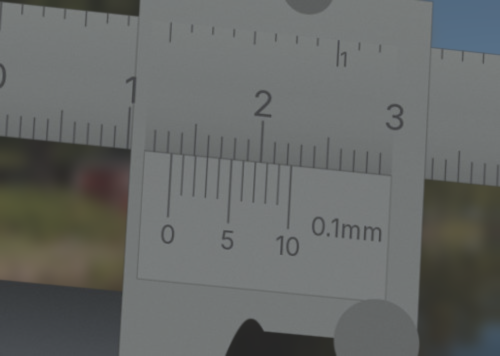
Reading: mm 13.3
